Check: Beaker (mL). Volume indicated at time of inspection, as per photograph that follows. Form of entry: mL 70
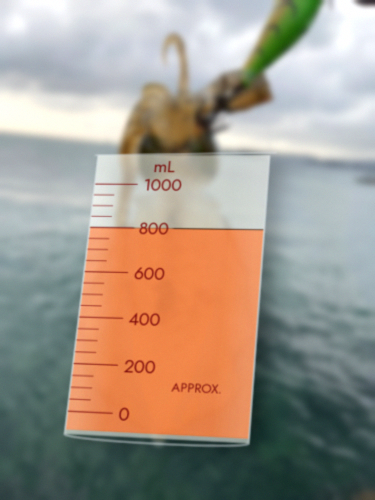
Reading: mL 800
